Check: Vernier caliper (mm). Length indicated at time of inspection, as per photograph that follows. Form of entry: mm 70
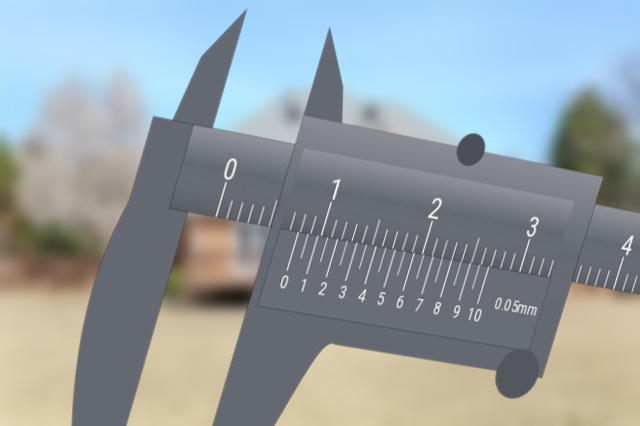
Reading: mm 7.8
